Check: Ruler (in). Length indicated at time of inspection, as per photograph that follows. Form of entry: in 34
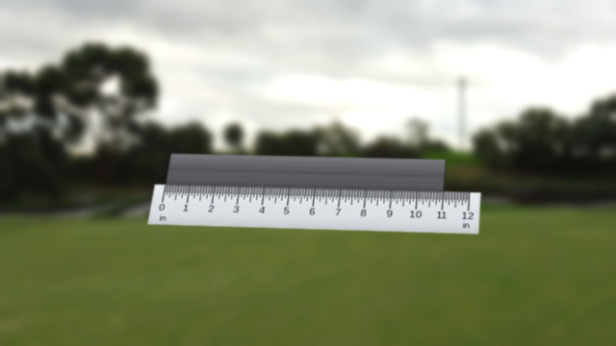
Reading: in 11
